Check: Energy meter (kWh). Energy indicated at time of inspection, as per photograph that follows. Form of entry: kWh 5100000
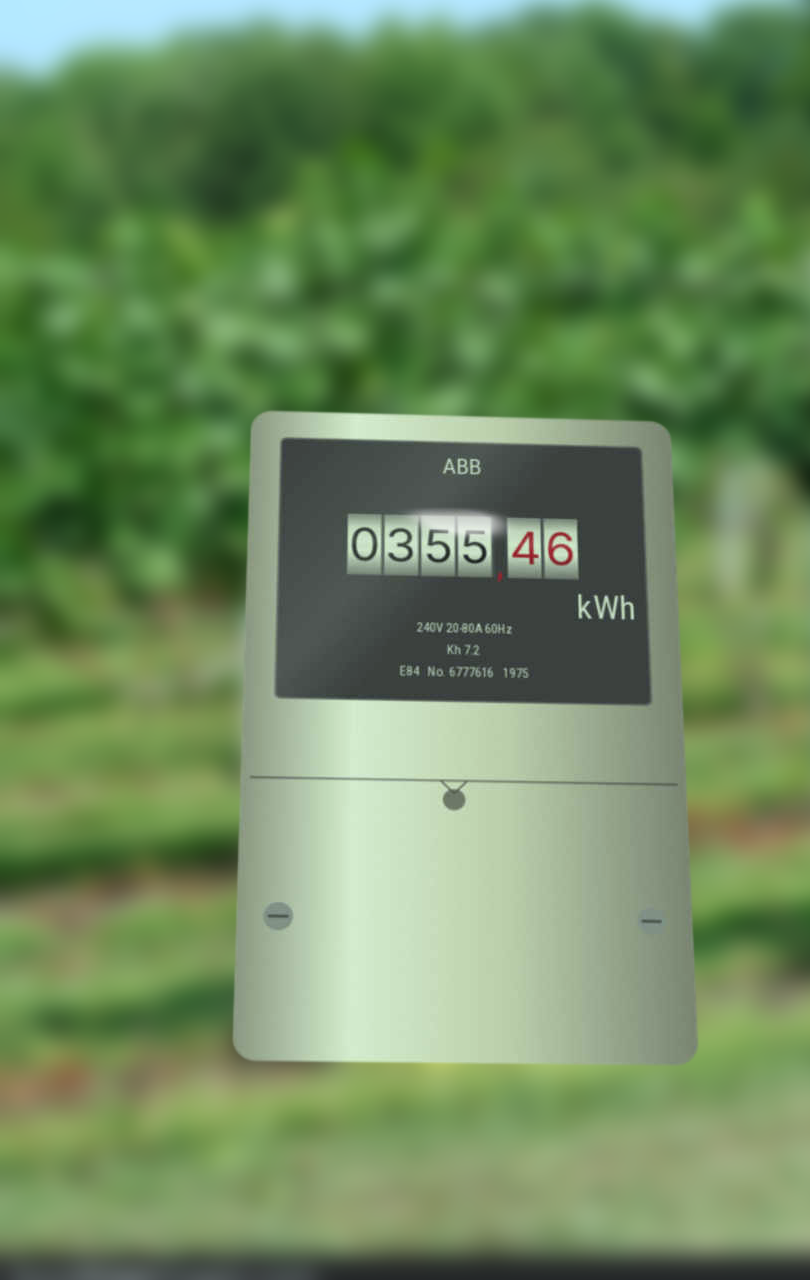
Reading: kWh 355.46
